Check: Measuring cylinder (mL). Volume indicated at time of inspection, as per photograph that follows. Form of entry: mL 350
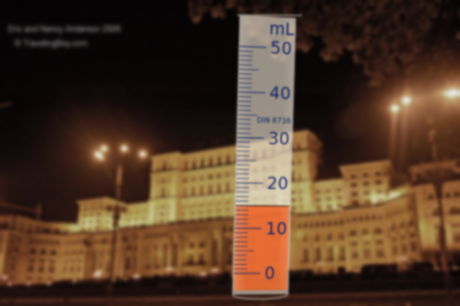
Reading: mL 15
